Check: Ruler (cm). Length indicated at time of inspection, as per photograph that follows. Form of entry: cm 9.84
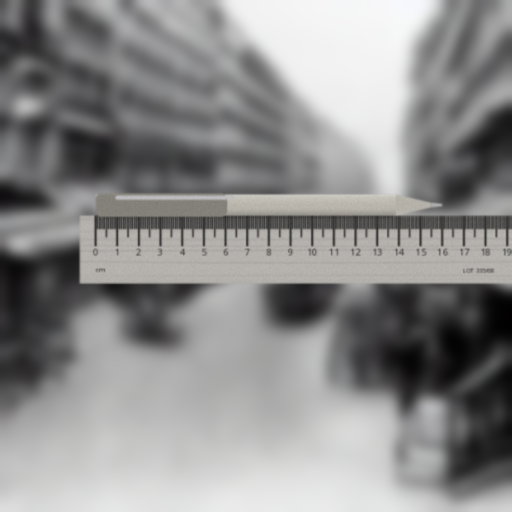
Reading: cm 16
